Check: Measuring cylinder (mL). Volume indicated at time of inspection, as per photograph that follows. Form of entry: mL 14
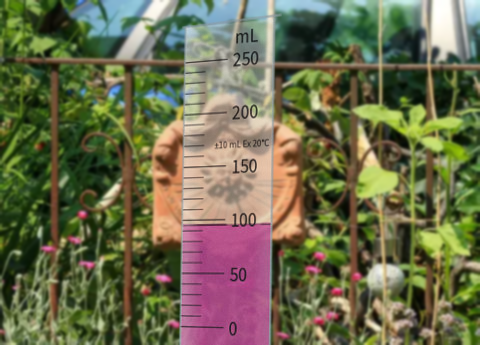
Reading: mL 95
